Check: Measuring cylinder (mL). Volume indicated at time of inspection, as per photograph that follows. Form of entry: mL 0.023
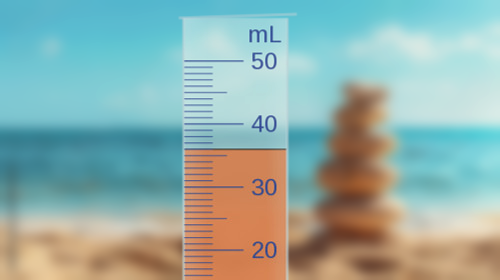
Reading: mL 36
